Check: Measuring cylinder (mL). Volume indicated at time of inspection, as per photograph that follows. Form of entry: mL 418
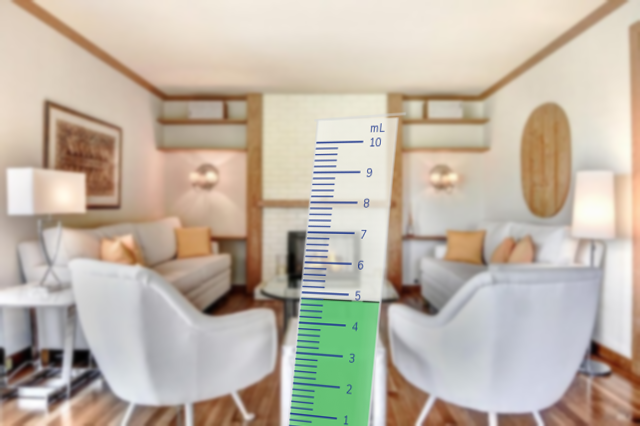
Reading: mL 4.8
